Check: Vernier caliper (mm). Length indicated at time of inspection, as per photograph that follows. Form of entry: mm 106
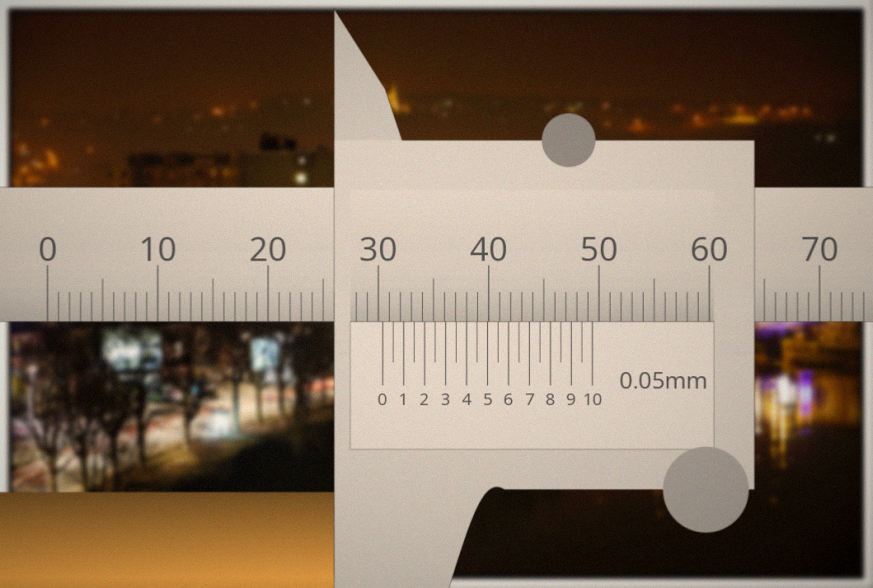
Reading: mm 30.4
